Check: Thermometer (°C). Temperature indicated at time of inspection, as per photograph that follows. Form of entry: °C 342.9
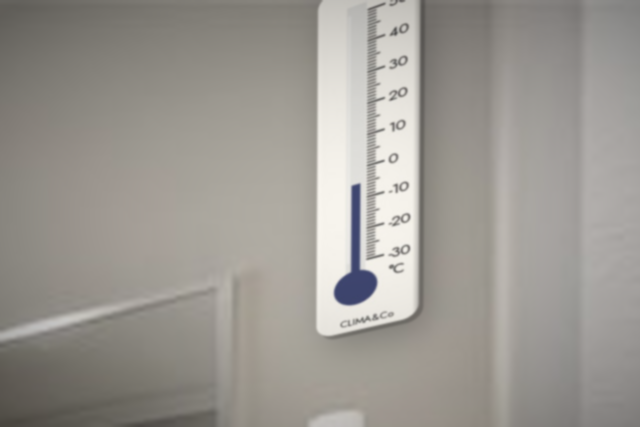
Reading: °C -5
